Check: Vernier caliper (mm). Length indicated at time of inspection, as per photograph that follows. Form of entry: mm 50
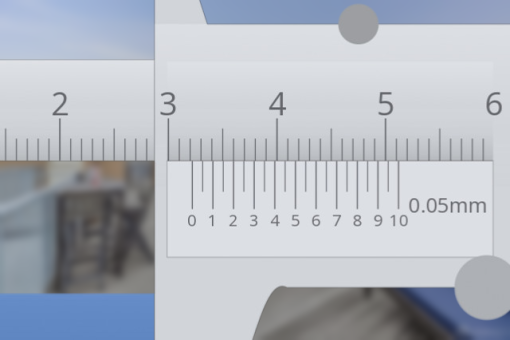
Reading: mm 32.2
